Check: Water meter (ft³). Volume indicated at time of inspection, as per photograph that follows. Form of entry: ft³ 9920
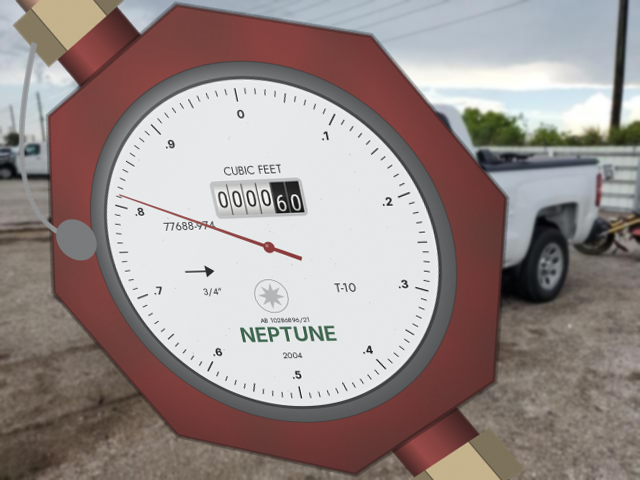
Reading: ft³ 59.81
